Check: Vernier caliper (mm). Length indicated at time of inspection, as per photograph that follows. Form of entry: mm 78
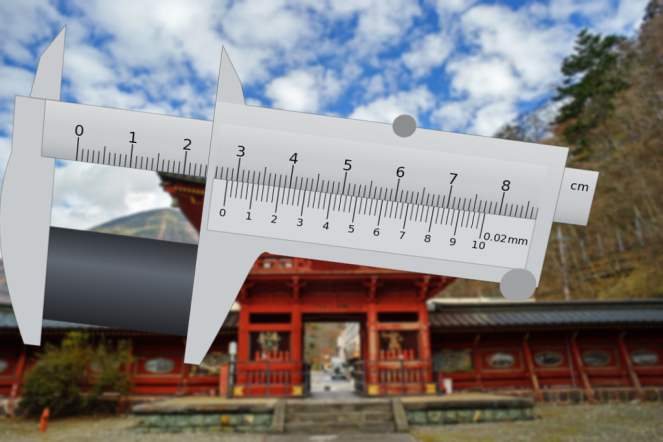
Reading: mm 28.2
